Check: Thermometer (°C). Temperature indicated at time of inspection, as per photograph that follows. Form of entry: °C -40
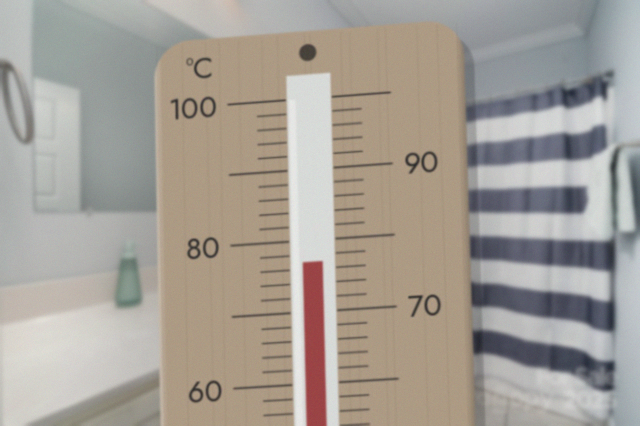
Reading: °C 77
